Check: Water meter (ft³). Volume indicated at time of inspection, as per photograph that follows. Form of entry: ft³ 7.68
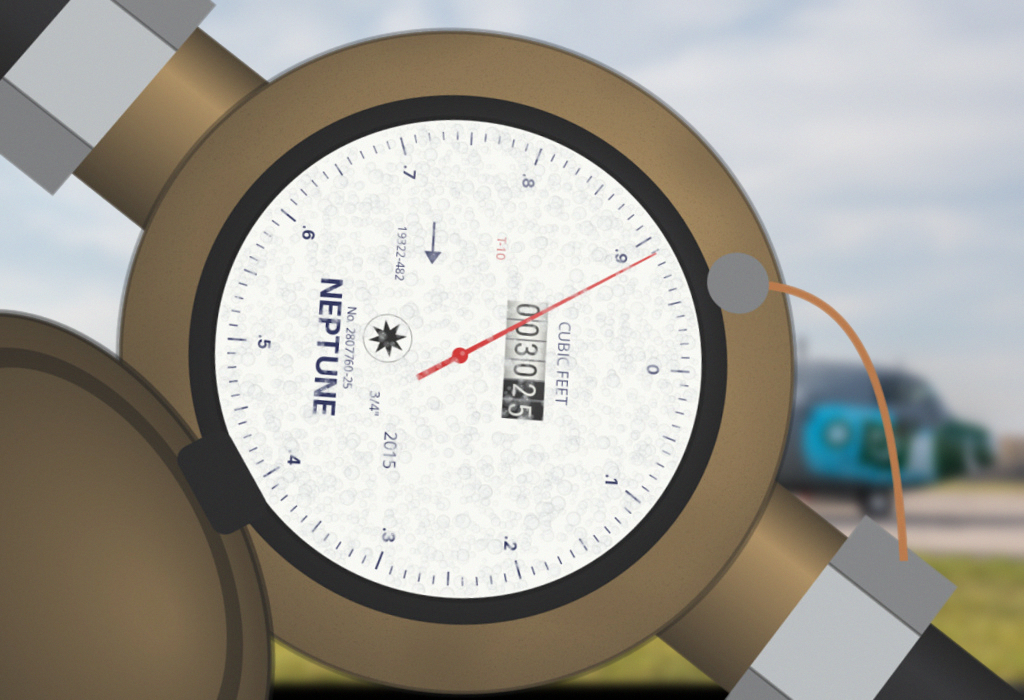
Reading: ft³ 3024.91
